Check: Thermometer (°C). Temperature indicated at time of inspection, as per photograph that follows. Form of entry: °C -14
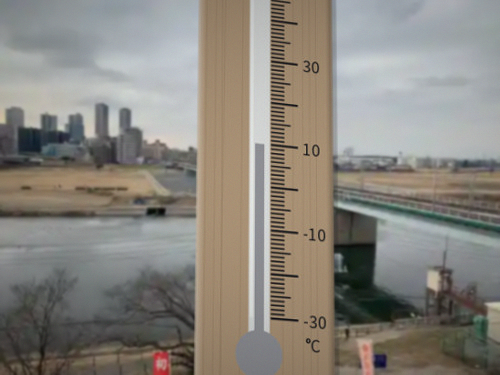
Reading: °C 10
